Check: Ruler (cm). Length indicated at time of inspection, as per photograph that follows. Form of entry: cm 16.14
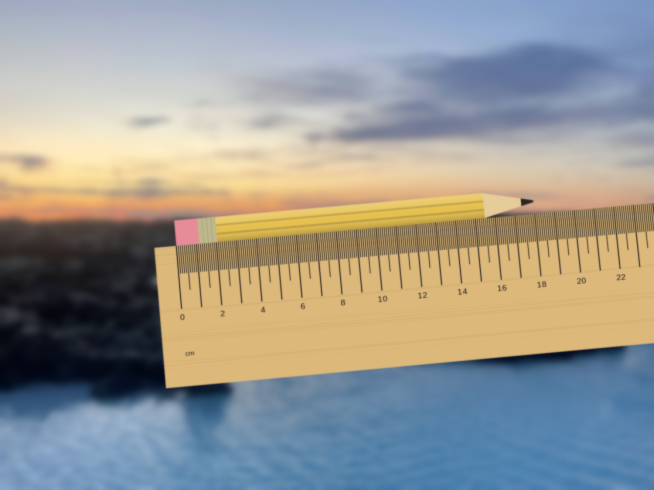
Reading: cm 18
